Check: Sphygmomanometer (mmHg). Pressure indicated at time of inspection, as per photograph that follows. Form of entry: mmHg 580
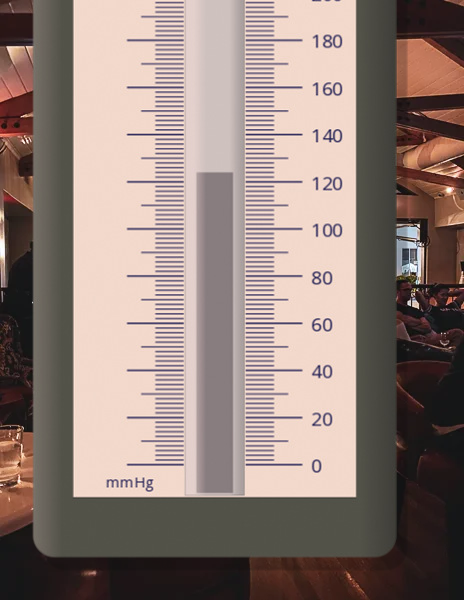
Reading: mmHg 124
